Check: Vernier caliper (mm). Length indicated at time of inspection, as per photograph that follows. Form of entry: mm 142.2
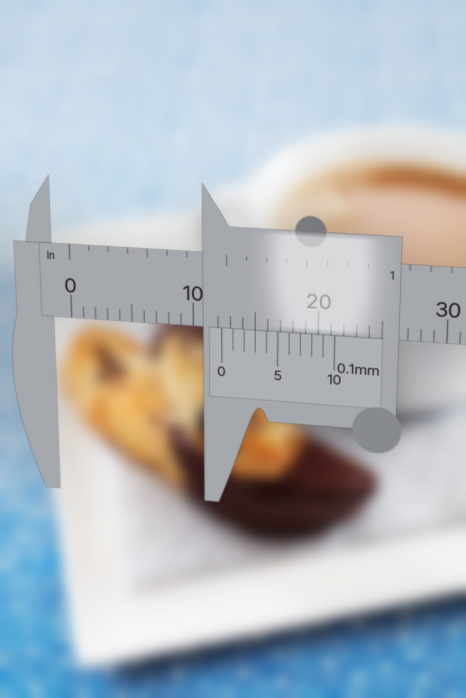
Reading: mm 12.3
